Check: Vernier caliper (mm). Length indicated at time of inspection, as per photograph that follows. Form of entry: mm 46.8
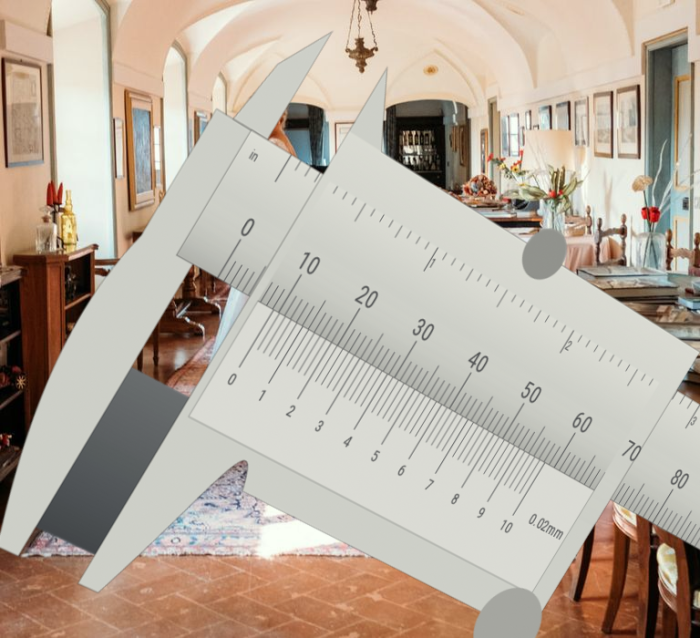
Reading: mm 9.2
